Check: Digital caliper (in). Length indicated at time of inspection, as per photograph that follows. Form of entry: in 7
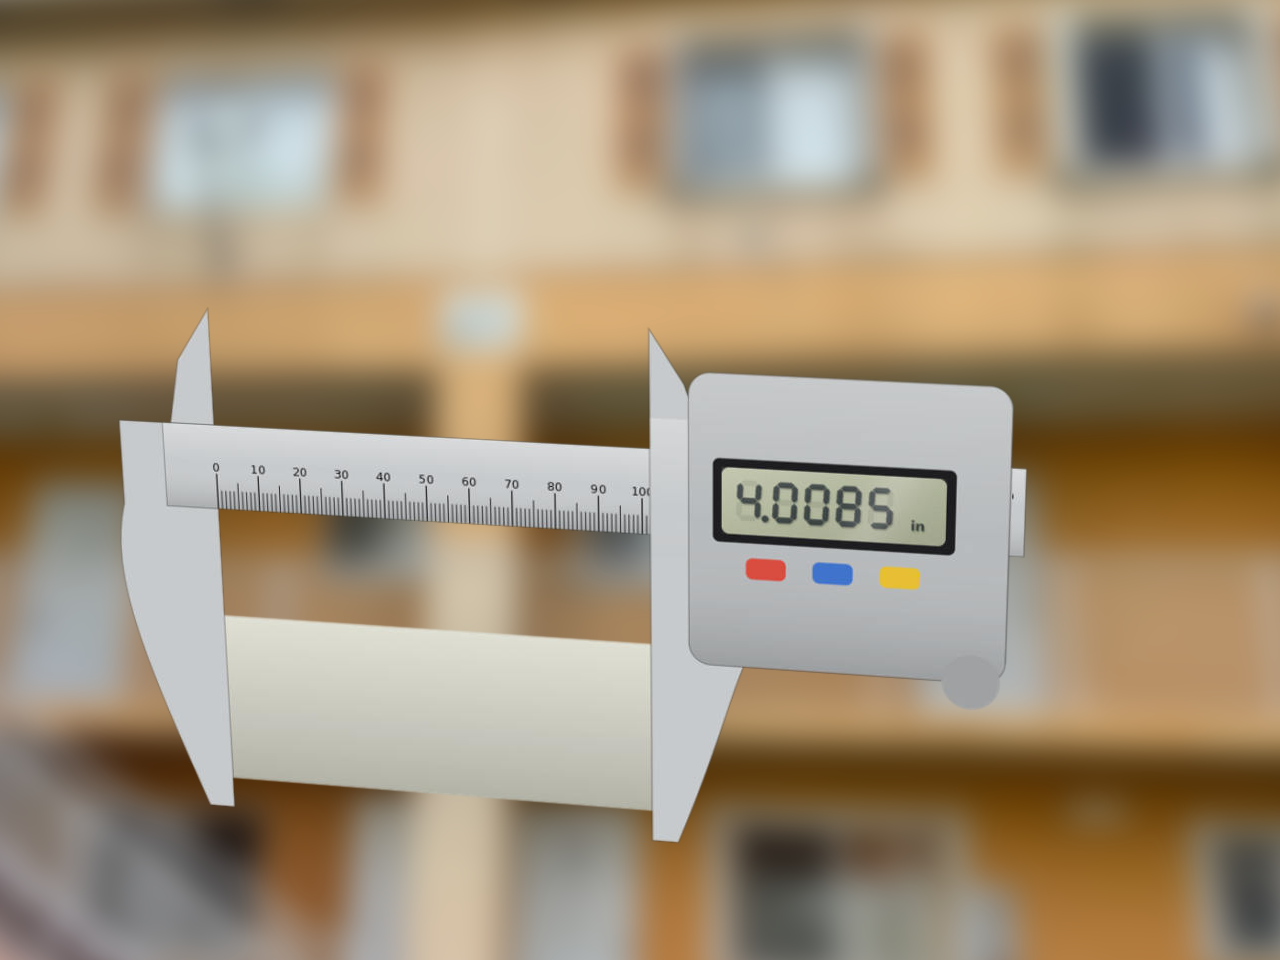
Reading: in 4.0085
